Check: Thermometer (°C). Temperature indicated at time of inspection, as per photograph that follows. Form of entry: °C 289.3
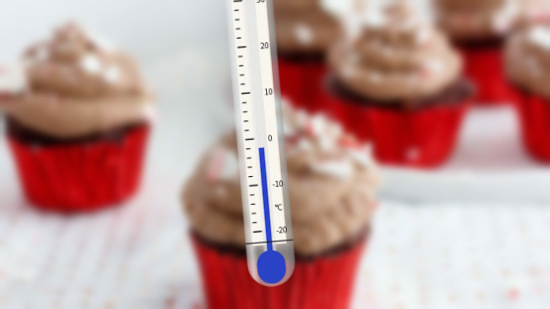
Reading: °C -2
